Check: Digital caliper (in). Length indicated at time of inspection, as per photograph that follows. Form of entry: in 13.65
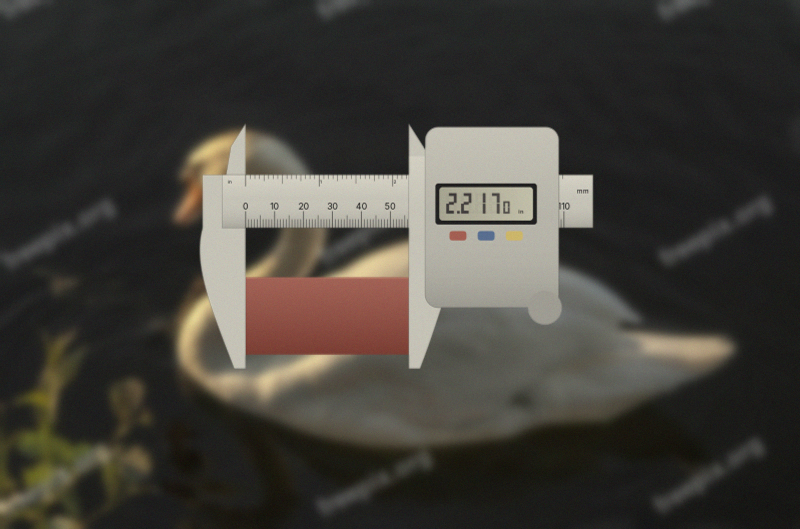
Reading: in 2.2170
